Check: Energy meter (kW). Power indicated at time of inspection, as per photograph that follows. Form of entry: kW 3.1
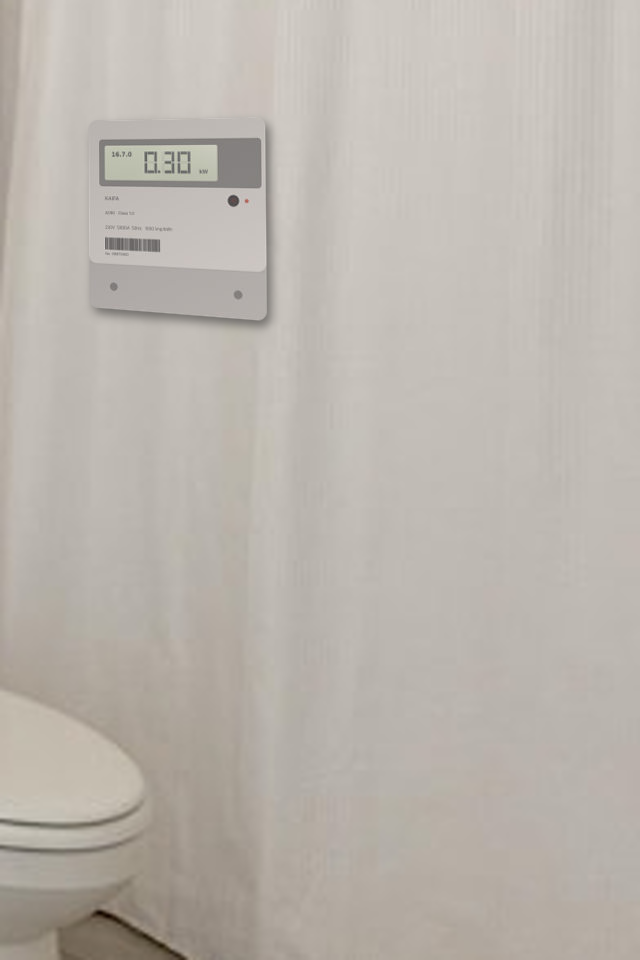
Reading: kW 0.30
